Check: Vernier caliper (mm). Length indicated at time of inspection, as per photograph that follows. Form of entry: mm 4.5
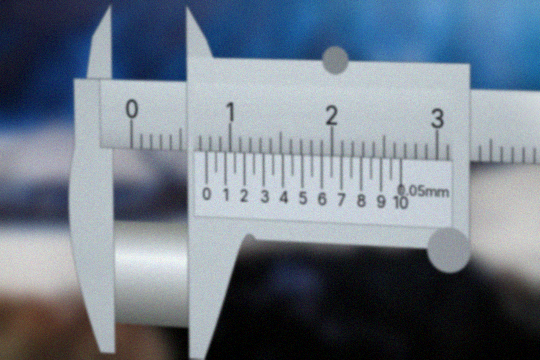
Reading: mm 7.6
